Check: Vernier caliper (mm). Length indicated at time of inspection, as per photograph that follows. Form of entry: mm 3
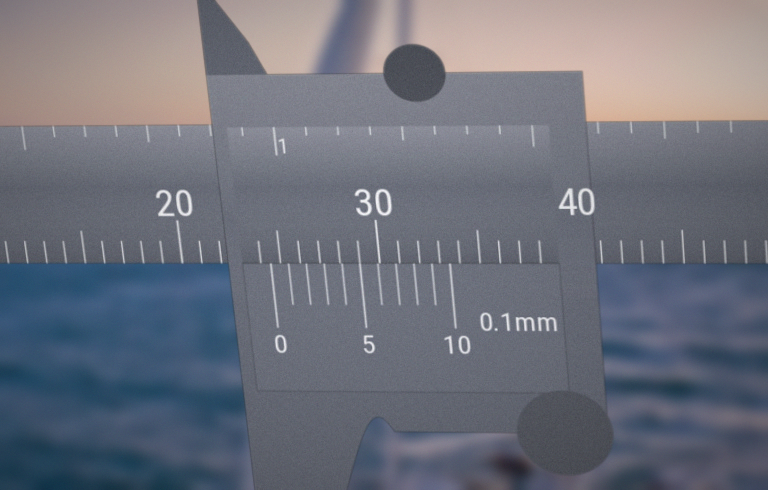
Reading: mm 24.5
